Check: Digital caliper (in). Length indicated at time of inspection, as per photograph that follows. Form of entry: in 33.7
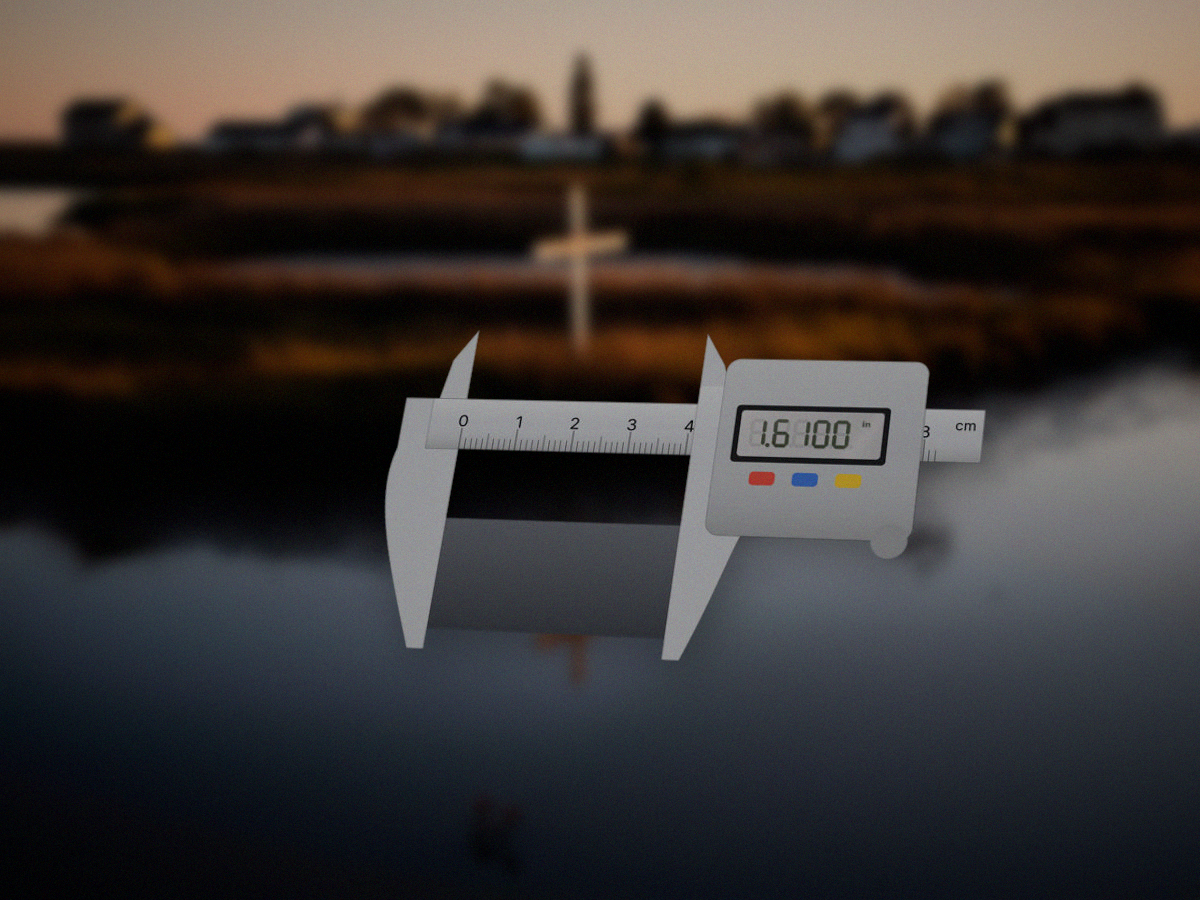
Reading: in 1.6100
